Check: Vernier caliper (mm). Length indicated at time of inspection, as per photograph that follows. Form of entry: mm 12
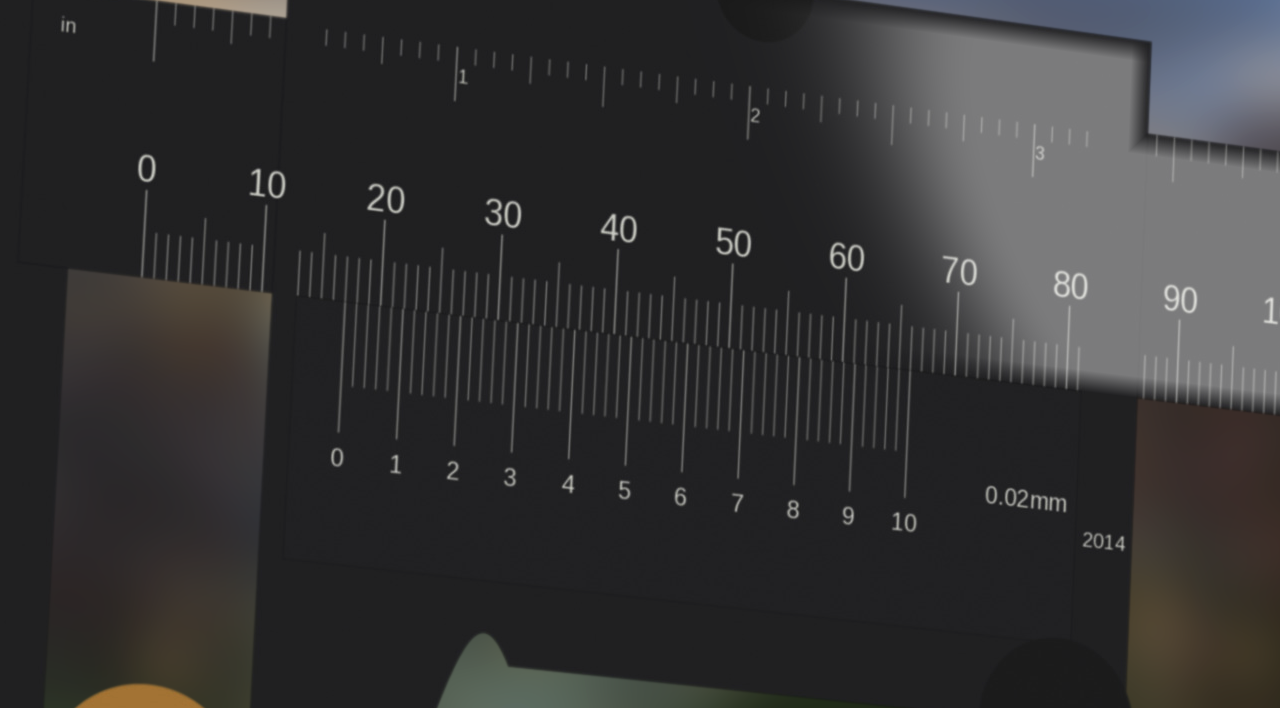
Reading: mm 17.0
